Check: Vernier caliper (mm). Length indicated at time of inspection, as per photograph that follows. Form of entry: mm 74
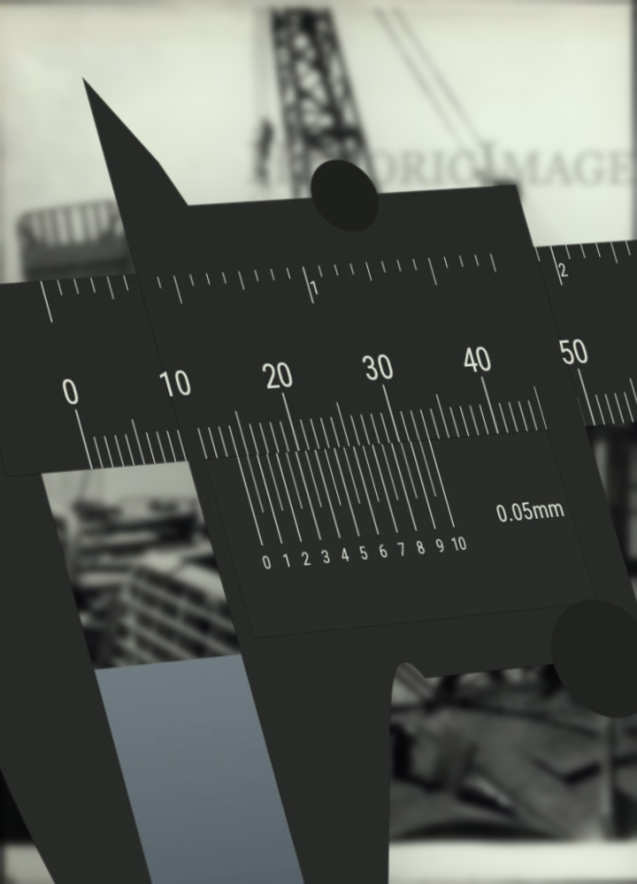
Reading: mm 14.0
